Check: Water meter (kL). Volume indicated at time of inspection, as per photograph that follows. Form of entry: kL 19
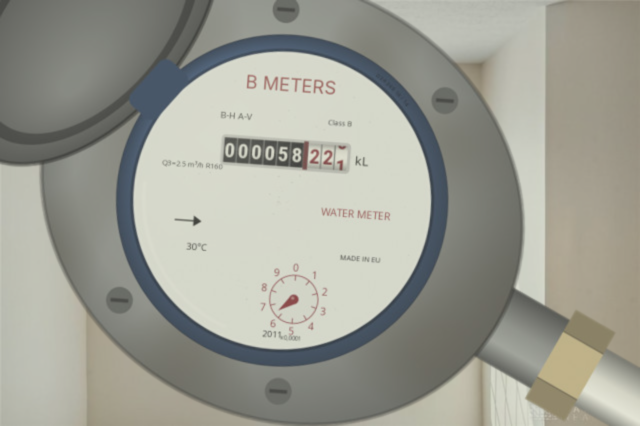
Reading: kL 58.2206
